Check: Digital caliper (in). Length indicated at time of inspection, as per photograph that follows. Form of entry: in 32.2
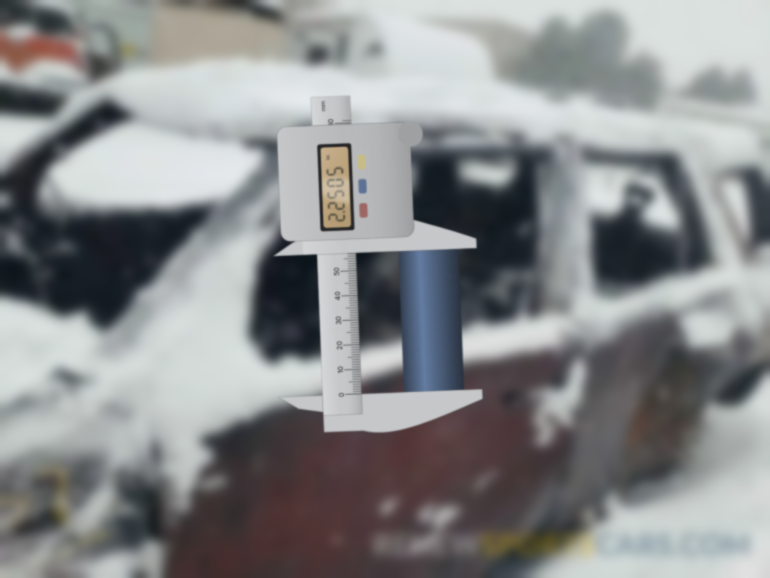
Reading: in 2.2505
